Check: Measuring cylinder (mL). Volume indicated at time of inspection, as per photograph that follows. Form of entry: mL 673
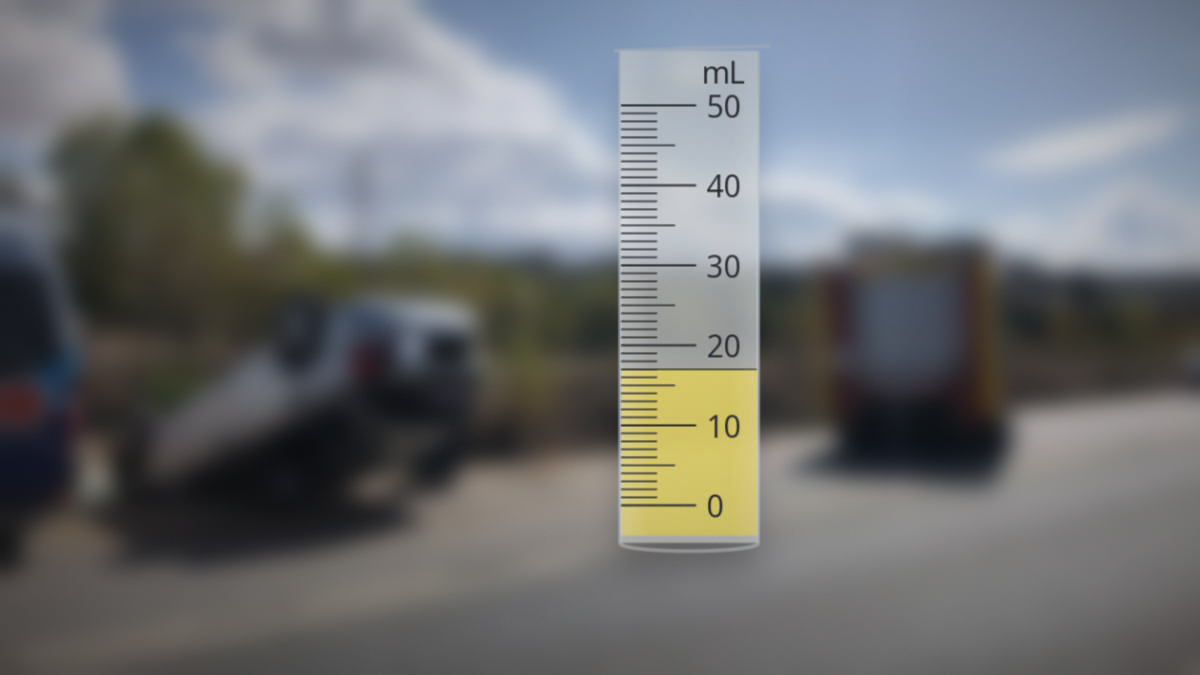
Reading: mL 17
